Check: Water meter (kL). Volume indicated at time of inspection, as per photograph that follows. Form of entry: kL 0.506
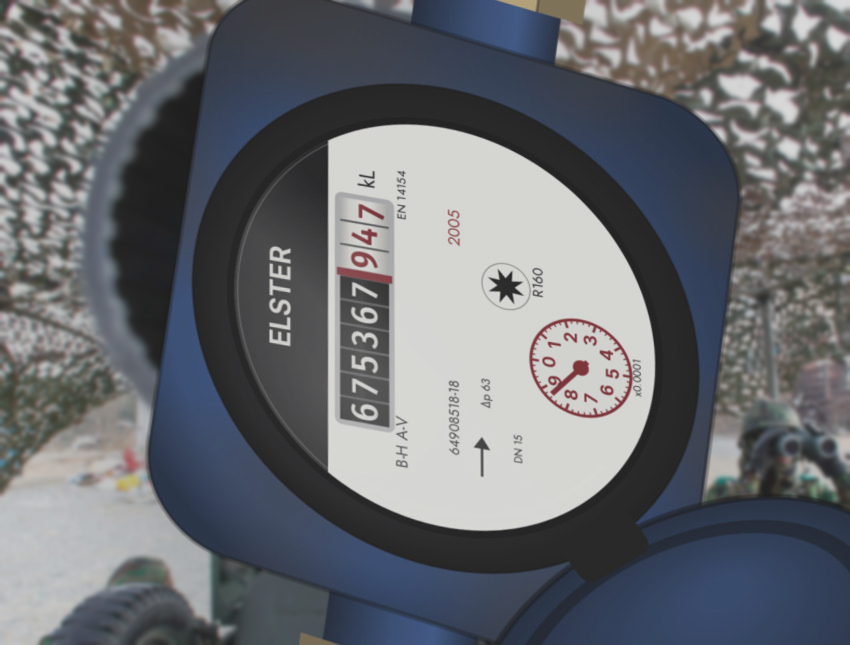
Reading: kL 675367.9468
